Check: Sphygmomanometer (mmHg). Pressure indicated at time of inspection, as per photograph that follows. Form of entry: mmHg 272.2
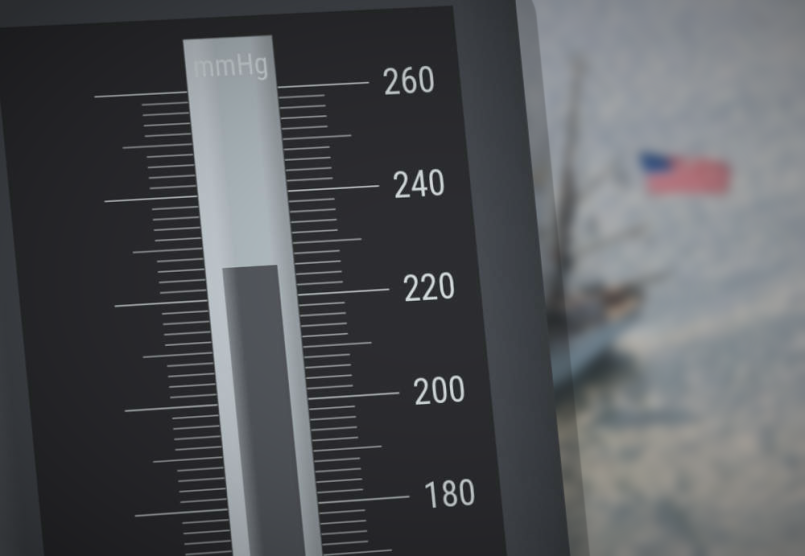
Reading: mmHg 226
